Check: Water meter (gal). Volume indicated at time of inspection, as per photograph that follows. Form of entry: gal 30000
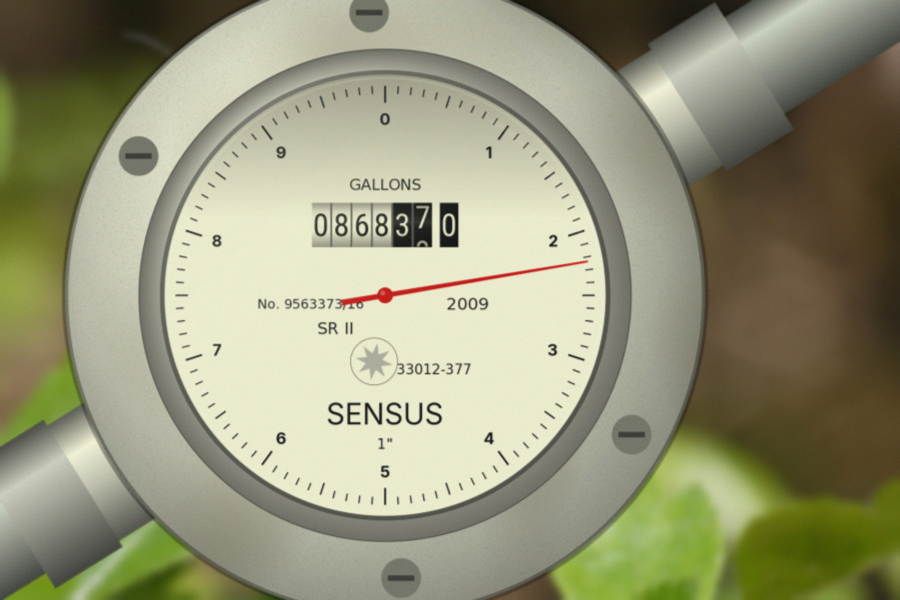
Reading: gal 868372.2
